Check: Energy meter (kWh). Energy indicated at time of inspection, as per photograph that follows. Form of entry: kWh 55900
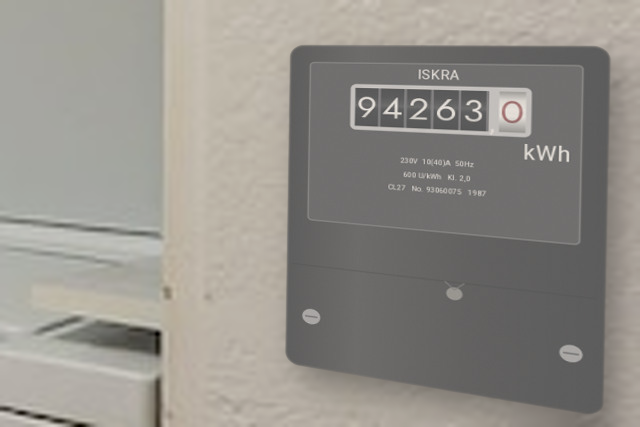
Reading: kWh 94263.0
